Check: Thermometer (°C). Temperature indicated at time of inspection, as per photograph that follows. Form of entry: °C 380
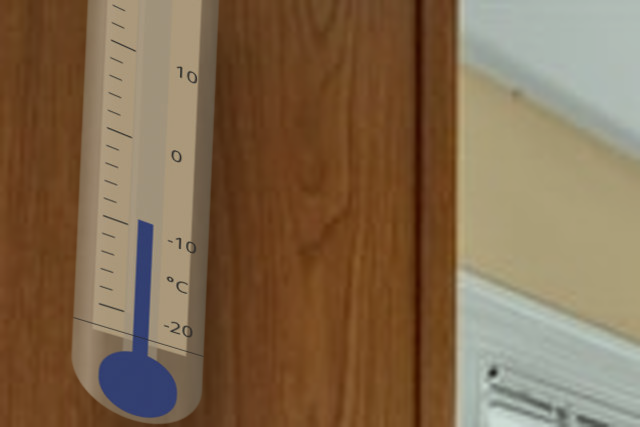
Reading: °C -9
